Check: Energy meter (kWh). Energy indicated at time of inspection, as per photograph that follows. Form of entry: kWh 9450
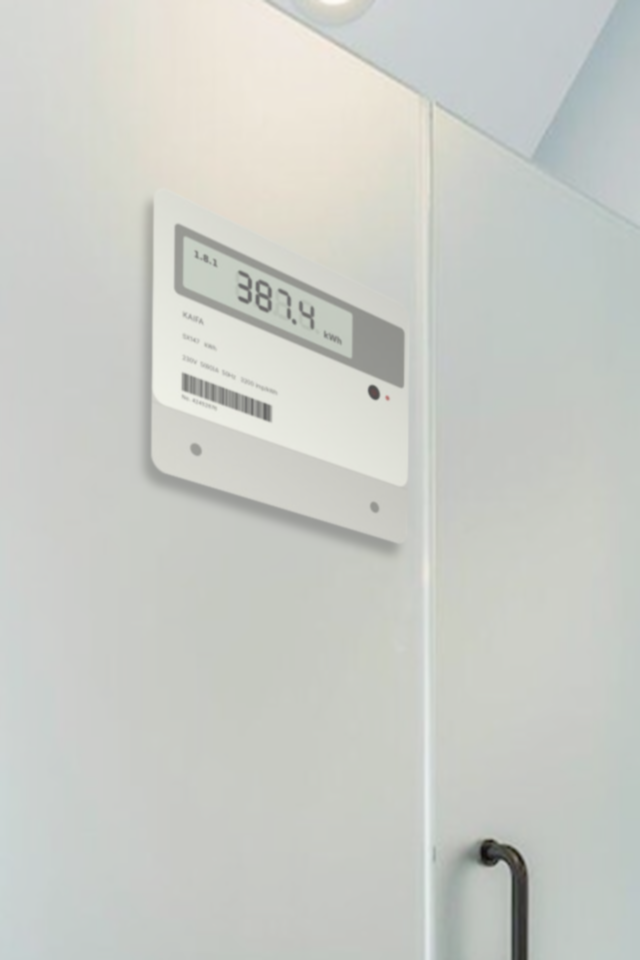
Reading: kWh 387.4
